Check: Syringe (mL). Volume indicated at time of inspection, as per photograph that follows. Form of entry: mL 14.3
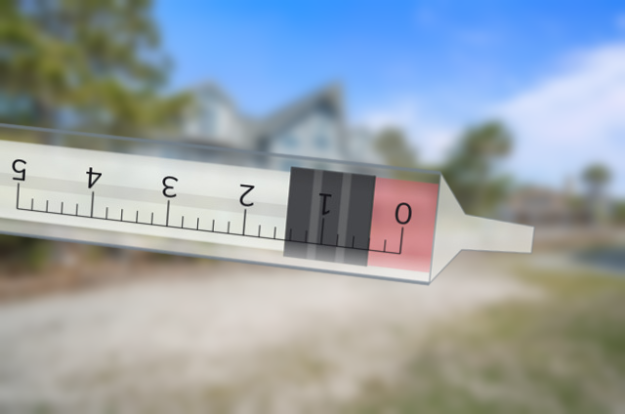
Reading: mL 0.4
